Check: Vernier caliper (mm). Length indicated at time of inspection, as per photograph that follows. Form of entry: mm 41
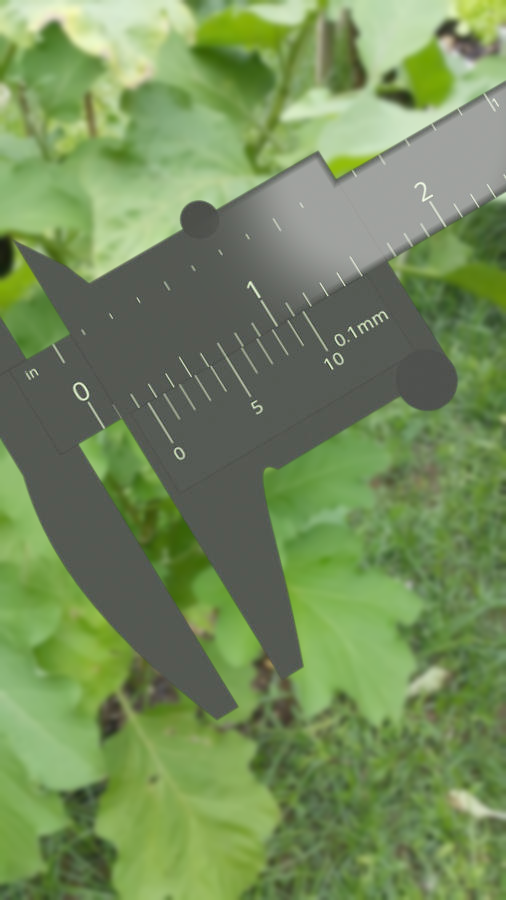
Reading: mm 2.5
